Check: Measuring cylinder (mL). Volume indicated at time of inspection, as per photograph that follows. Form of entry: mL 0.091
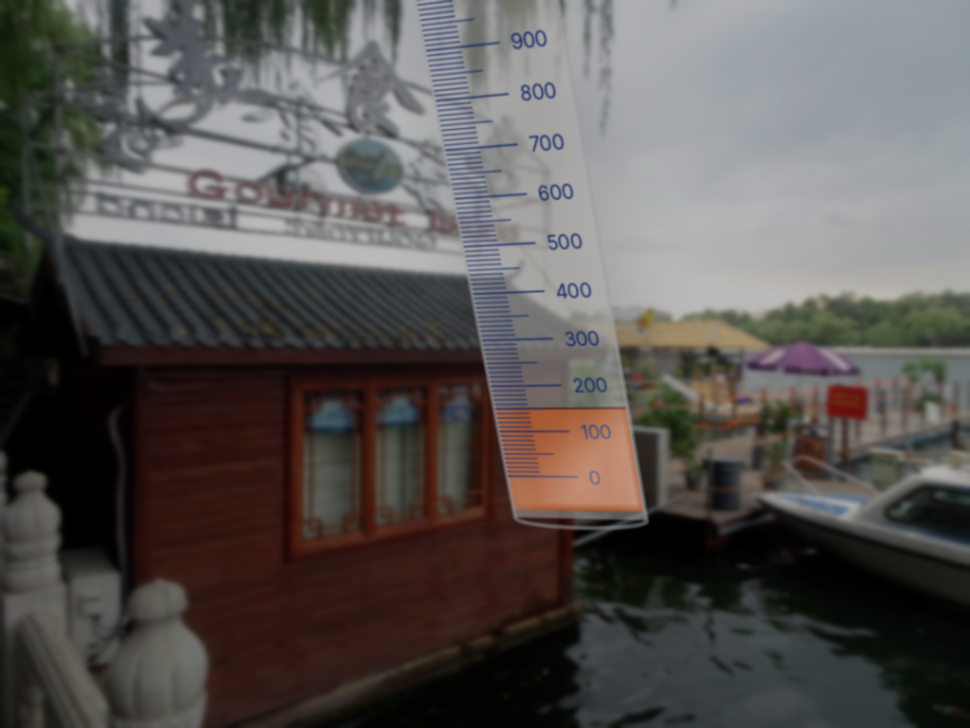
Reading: mL 150
